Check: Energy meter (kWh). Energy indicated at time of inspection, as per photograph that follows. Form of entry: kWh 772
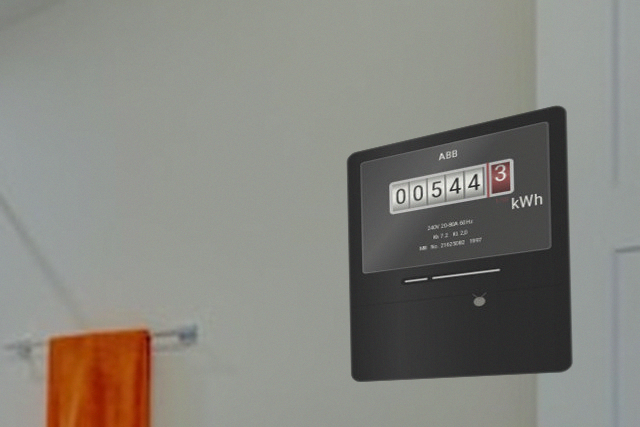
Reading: kWh 544.3
